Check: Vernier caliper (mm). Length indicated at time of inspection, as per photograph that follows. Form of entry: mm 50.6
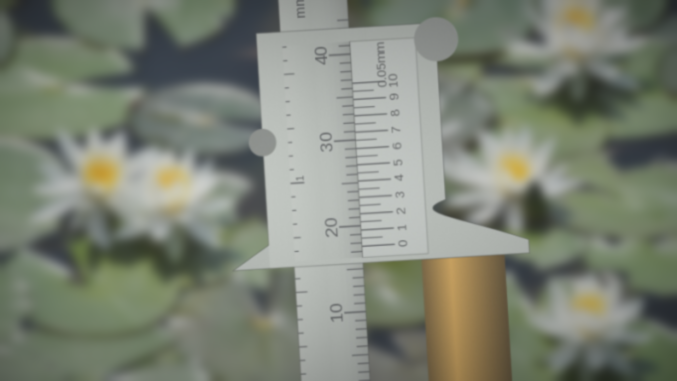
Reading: mm 17.6
